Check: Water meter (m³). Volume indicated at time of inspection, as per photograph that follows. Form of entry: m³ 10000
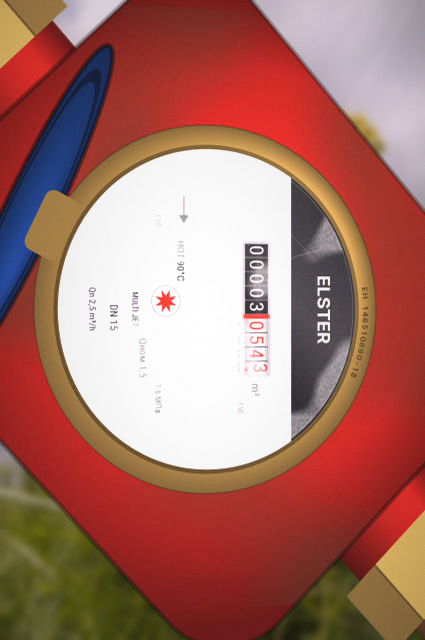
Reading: m³ 3.0543
